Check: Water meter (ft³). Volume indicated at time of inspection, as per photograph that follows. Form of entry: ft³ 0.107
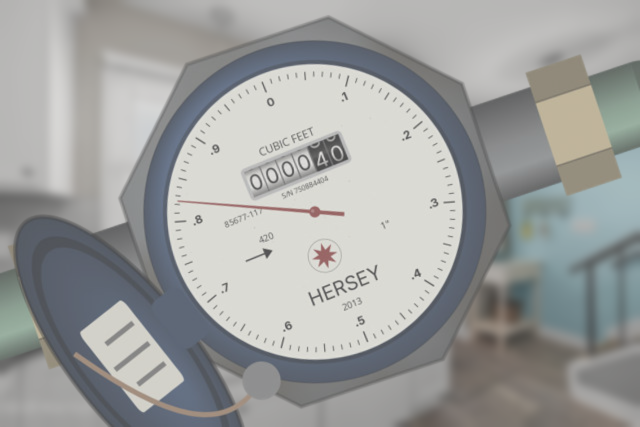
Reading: ft³ 39.82
